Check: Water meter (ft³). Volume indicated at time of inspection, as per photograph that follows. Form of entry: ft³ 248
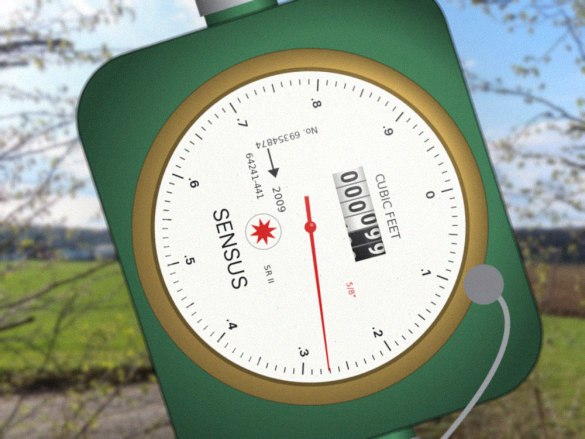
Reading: ft³ 99.27
